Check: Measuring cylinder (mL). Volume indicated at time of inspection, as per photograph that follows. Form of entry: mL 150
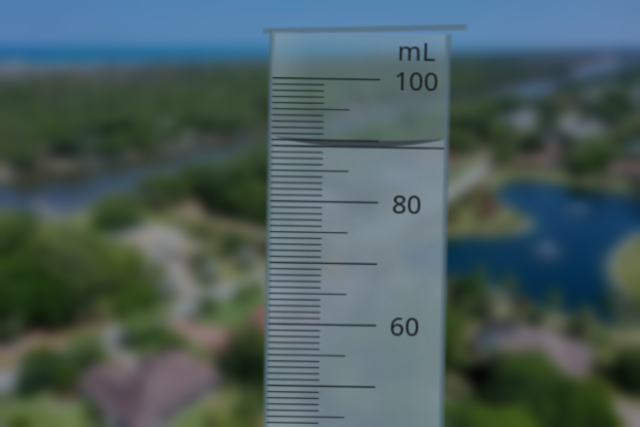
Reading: mL 89
